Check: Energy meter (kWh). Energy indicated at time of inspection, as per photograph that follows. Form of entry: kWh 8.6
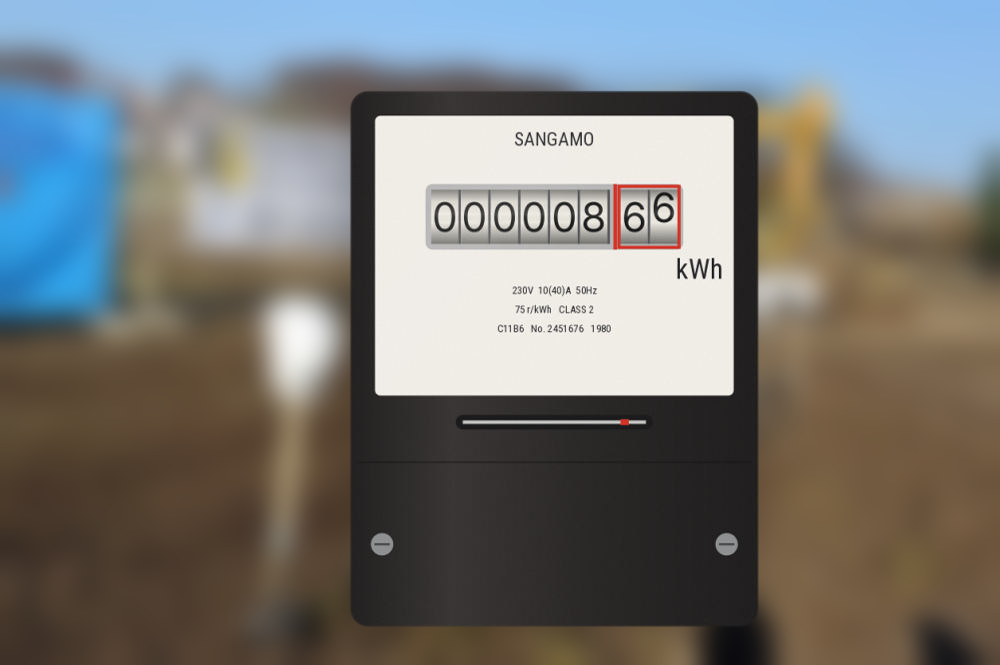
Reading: kWh 8.66
